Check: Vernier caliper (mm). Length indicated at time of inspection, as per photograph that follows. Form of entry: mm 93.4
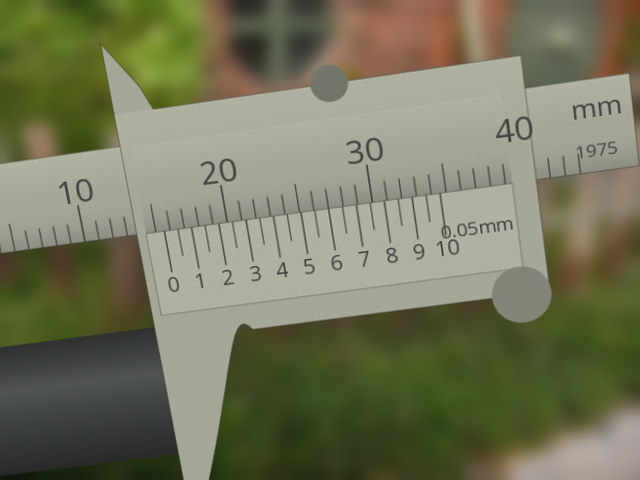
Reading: mm 15.6
